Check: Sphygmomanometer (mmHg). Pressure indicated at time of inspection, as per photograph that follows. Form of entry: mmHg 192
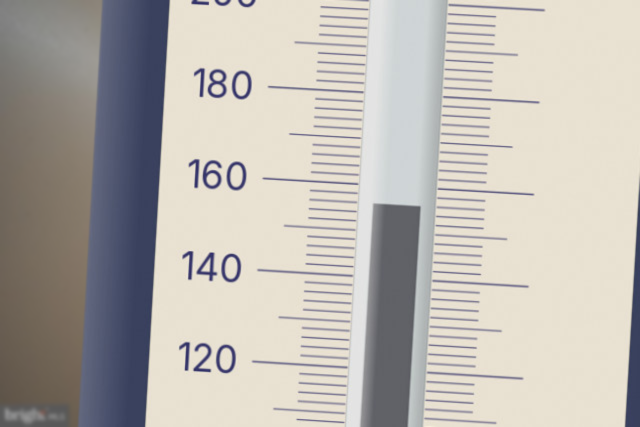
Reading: mmHg 156
